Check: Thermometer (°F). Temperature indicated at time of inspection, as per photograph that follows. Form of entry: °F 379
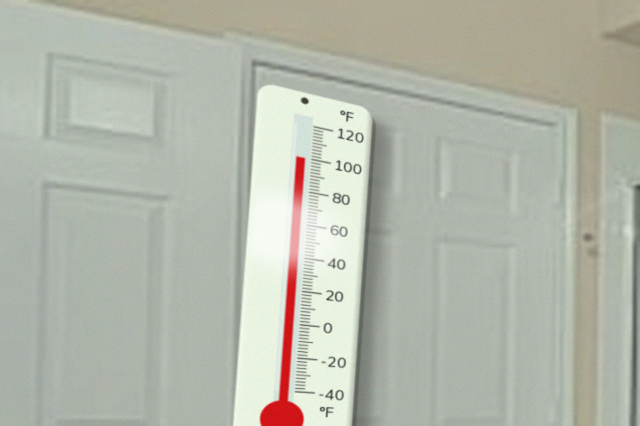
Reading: °F 100
